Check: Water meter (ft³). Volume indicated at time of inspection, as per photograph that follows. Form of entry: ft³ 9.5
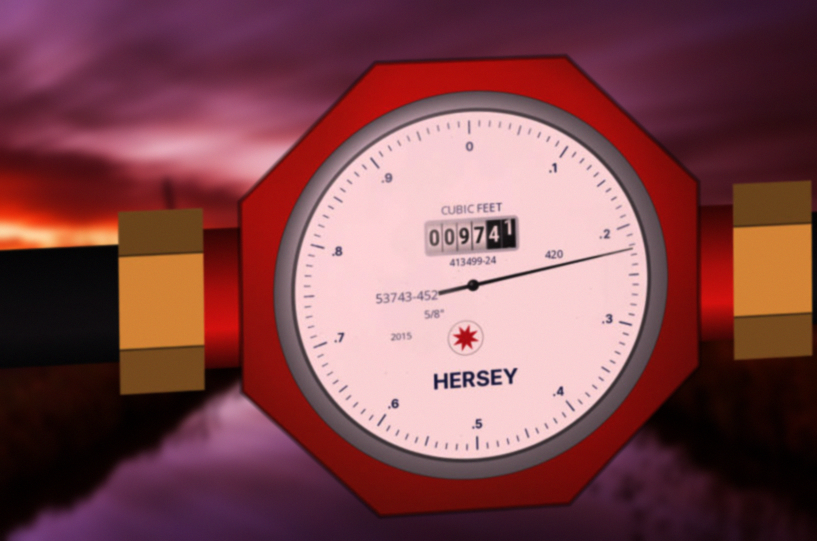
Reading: ft³ 9741.22
